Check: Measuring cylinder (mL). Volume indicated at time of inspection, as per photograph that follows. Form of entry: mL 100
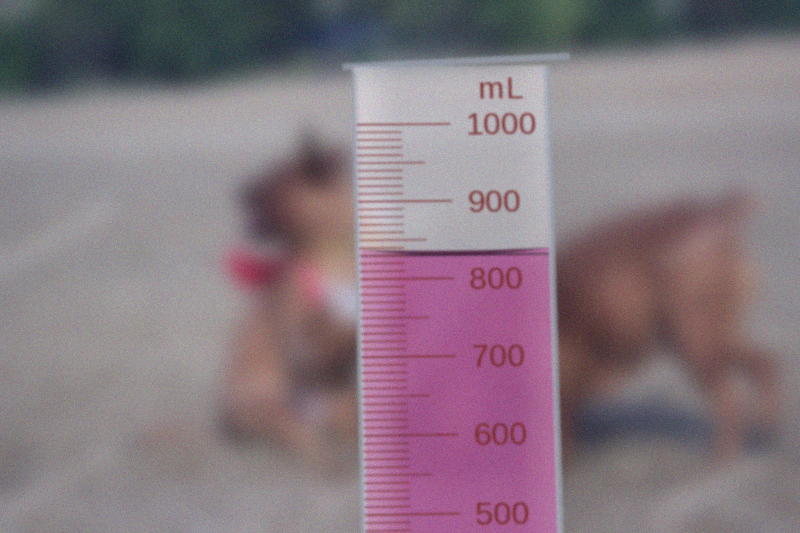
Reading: mL 830
